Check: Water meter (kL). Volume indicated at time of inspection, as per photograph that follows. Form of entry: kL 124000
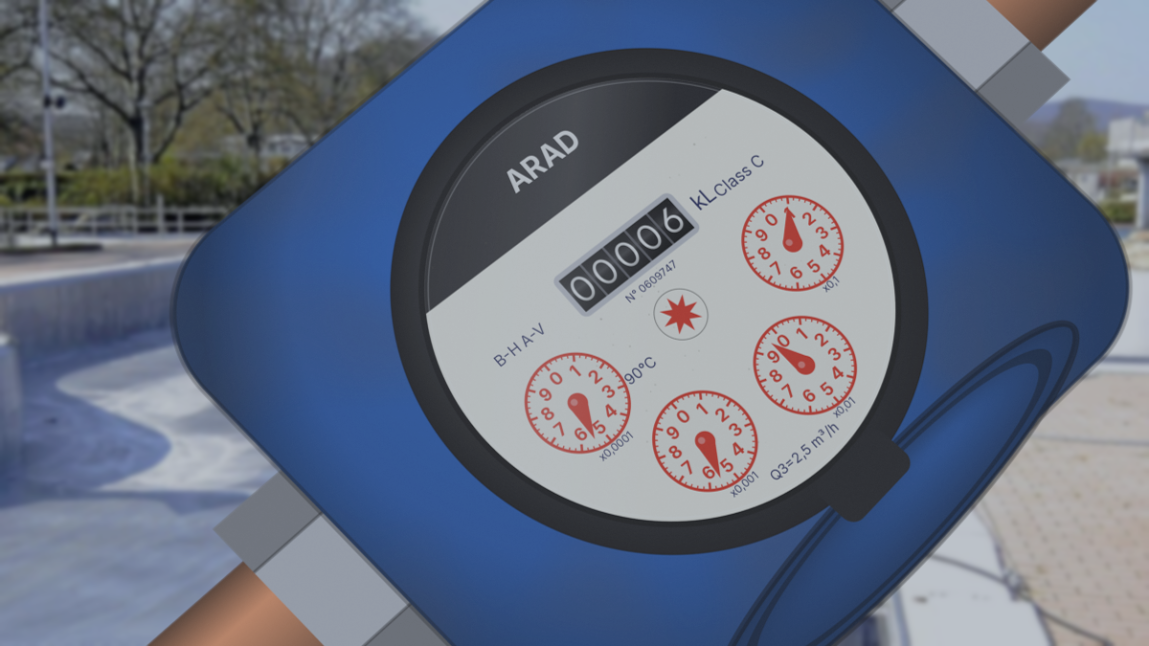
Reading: kL 6.0955
